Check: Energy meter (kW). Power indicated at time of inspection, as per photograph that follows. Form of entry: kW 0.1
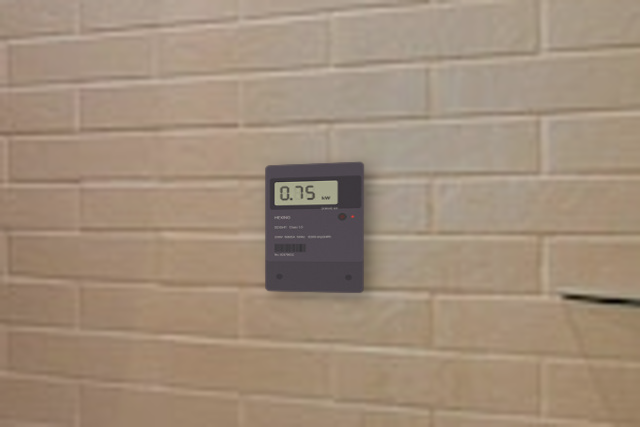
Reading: kW 0.75
